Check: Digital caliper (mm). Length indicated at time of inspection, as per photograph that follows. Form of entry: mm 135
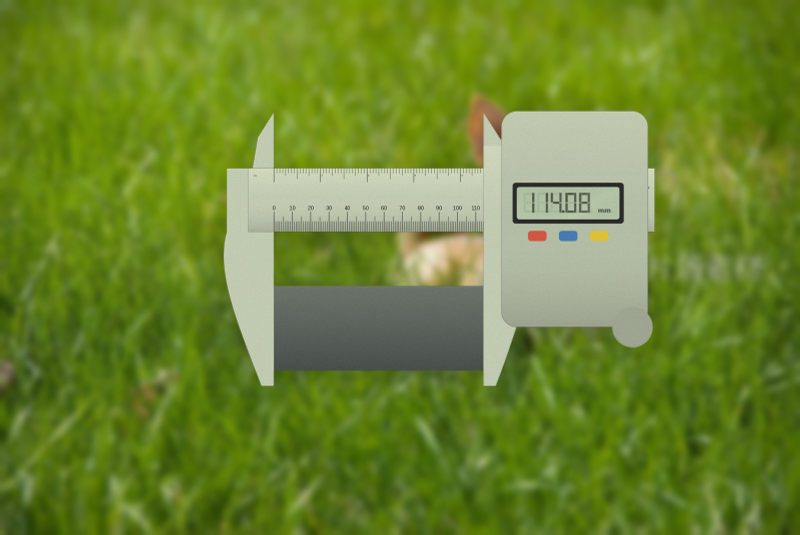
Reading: mm 114.08
